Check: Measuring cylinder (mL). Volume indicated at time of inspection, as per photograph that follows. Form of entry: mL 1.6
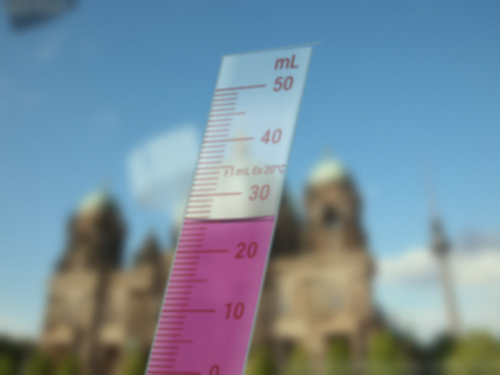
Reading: mL 25
